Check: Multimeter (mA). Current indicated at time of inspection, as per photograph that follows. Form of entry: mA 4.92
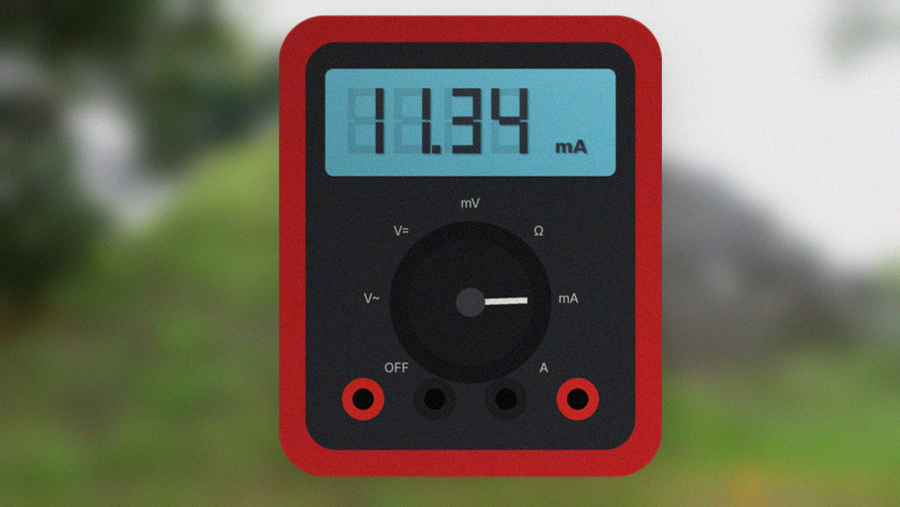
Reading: mA 11.34
